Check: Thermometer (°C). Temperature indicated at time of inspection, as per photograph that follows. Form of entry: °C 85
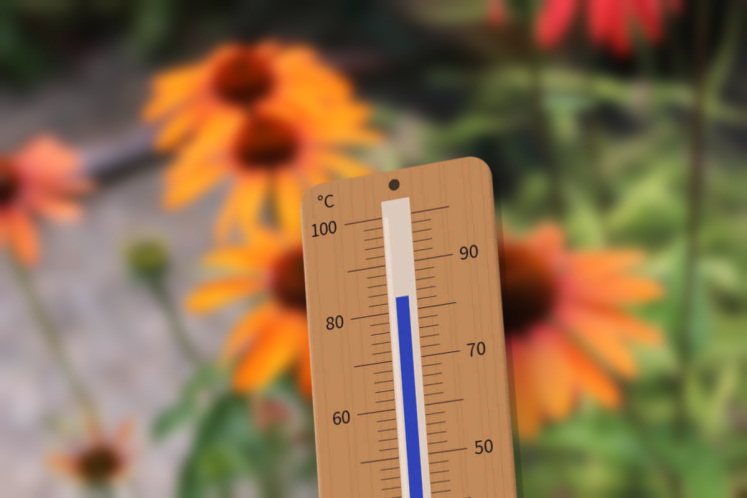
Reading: °C 83
